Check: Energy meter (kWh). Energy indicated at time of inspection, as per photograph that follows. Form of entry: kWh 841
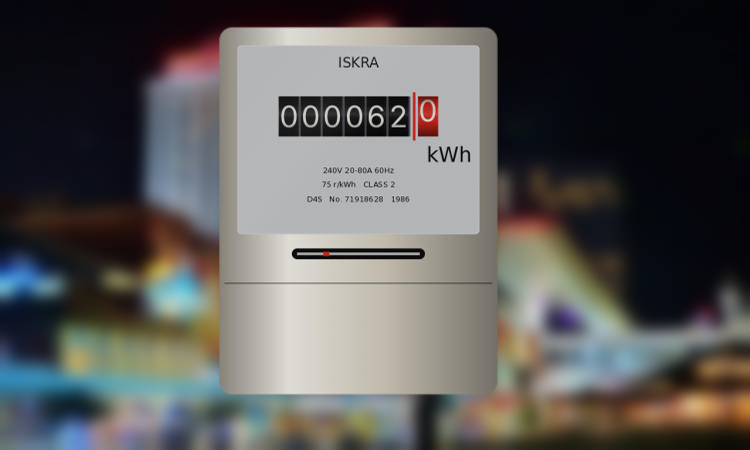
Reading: kWh 62.0
